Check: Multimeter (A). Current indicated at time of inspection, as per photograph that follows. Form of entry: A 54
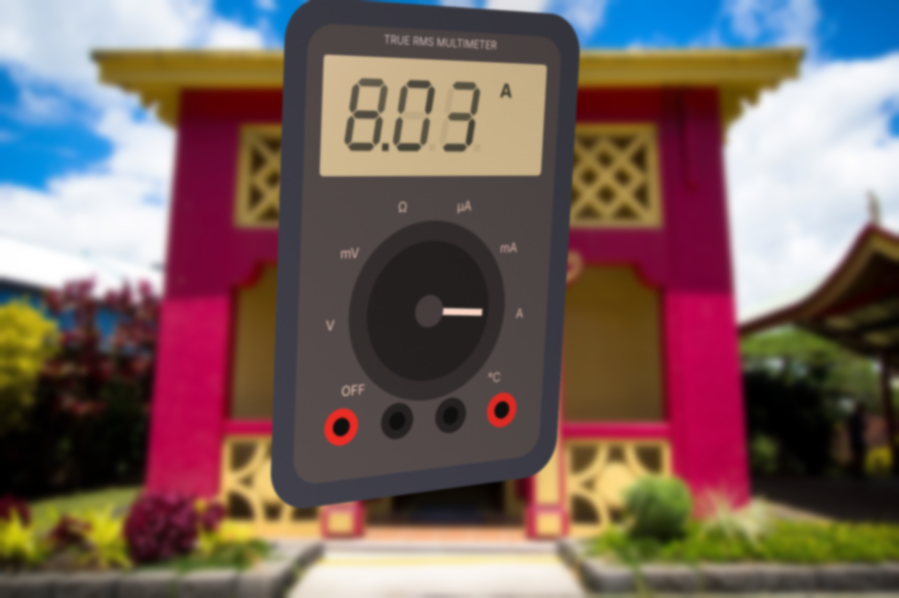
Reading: A 8.03
